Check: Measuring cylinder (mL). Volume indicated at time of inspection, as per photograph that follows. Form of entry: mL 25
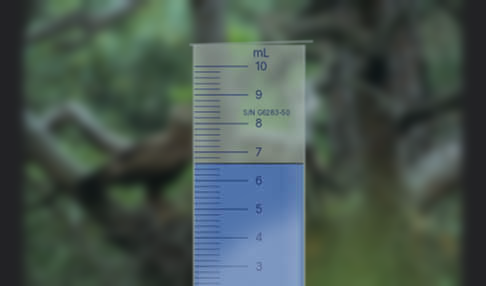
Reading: mL 6.6
